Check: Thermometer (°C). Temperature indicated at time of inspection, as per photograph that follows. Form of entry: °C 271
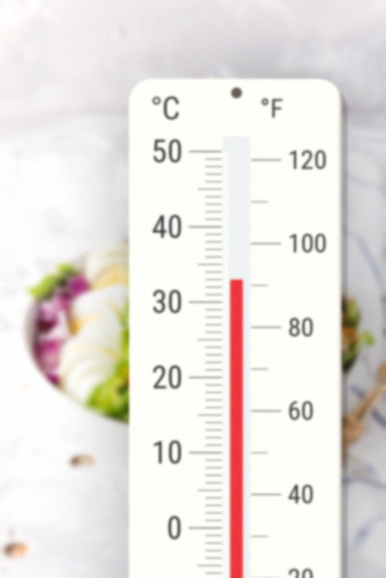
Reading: °C 33
